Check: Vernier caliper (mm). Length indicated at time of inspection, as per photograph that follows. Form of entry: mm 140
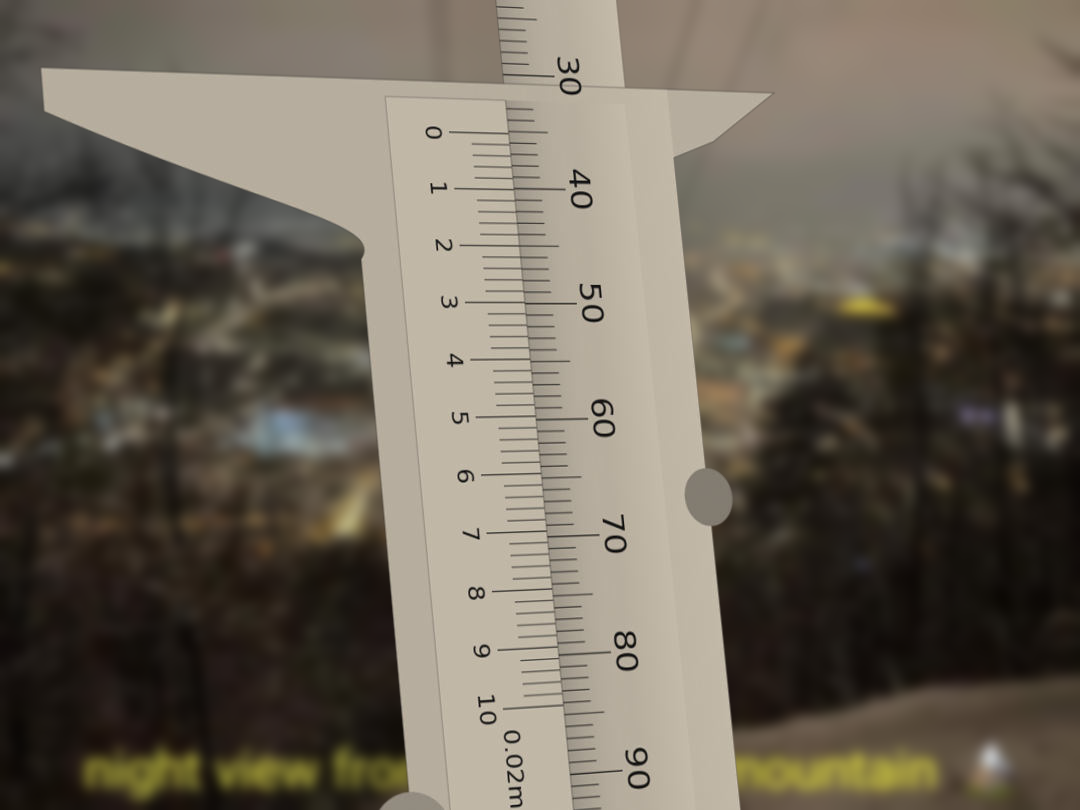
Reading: mm 35.2
